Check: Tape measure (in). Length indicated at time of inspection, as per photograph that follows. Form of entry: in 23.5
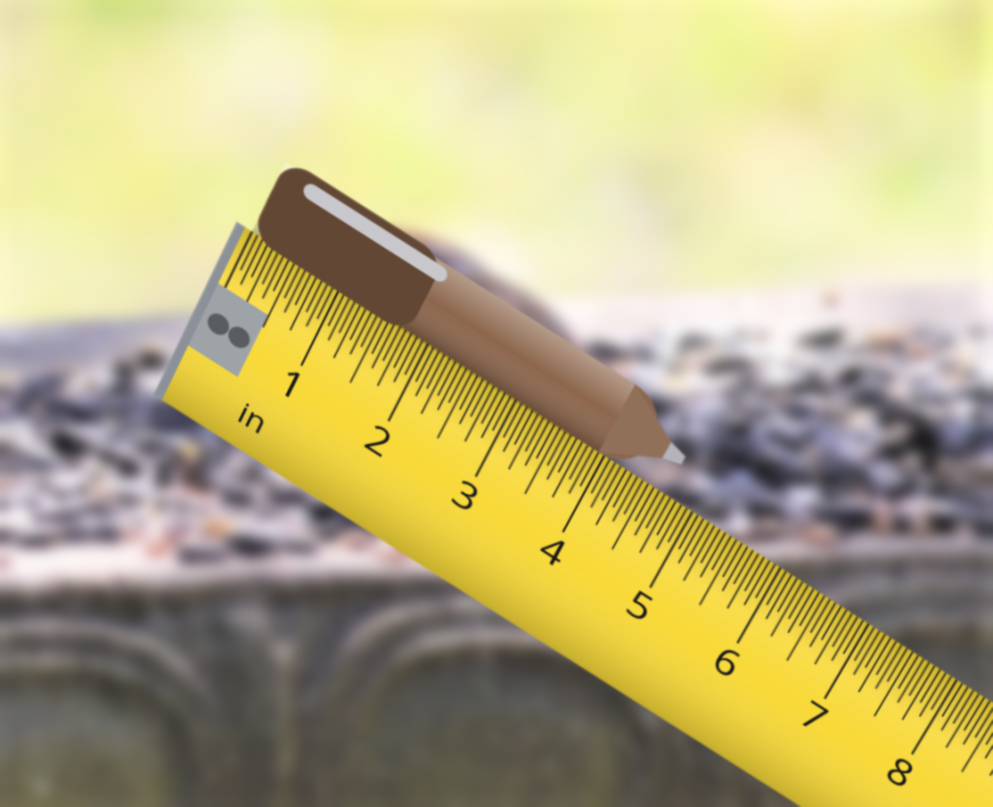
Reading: in 4.6875
